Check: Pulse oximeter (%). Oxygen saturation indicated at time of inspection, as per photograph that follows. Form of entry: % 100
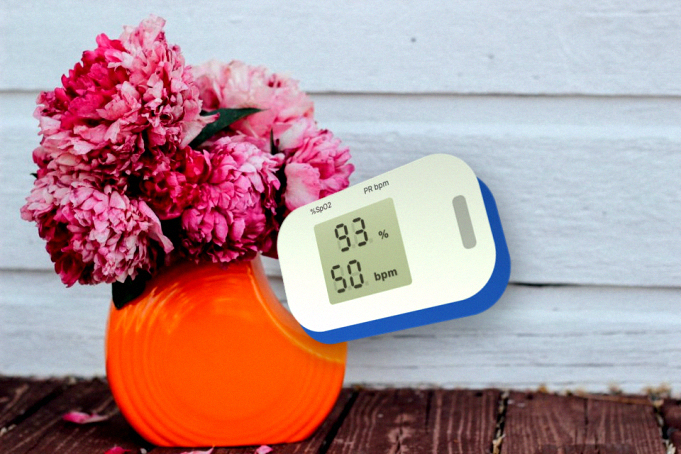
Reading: % 93
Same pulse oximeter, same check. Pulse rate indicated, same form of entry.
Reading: bpm 50
